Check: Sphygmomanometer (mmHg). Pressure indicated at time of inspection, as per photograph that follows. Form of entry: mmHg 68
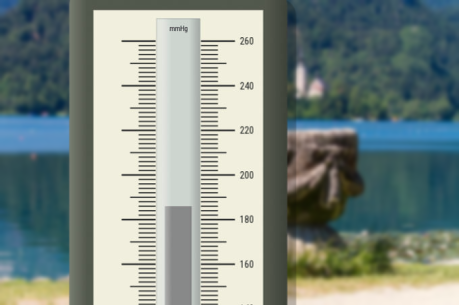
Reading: mmHg 186
